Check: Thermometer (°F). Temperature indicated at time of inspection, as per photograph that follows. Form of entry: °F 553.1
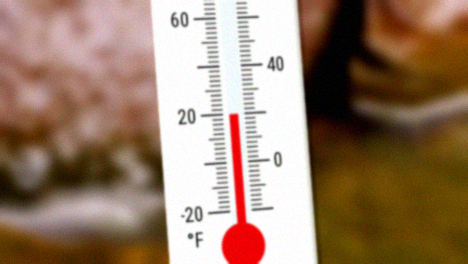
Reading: °F 20
